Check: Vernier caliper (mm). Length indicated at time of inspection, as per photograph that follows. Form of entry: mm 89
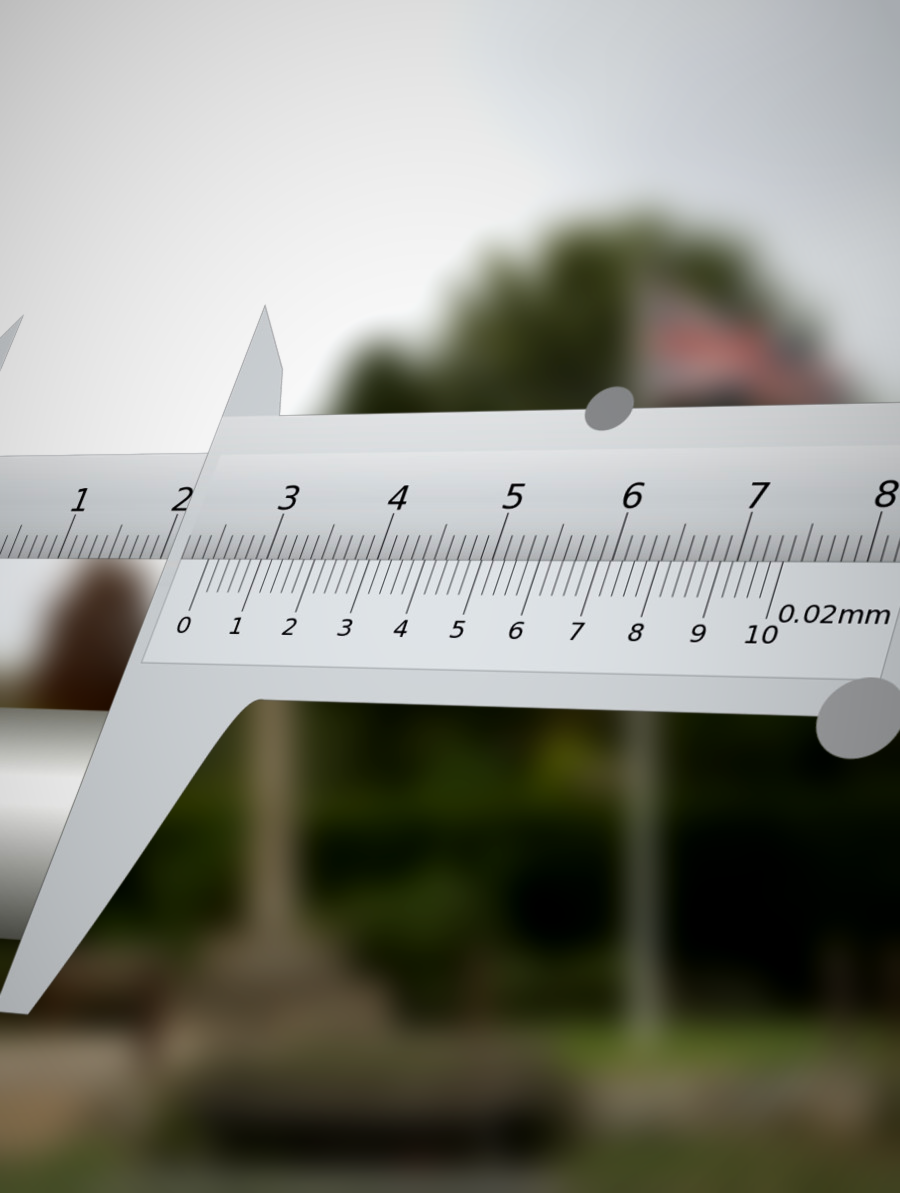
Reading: mm 24.6
